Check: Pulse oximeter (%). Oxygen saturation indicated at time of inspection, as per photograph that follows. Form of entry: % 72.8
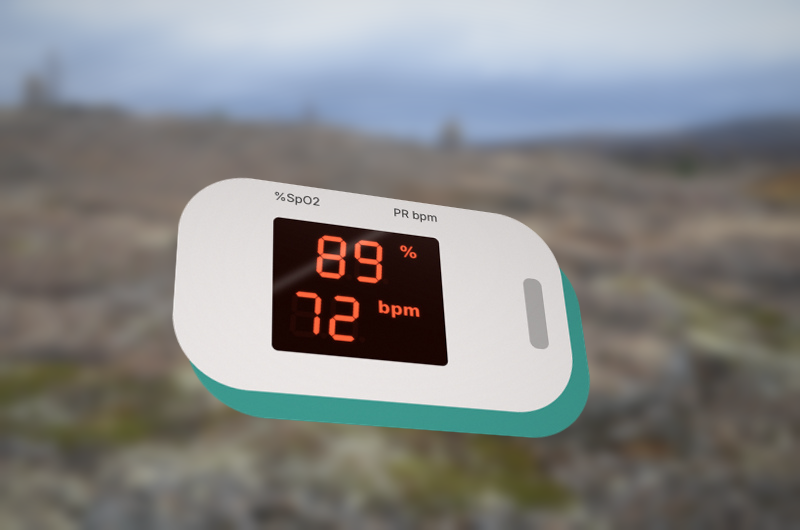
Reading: % 89
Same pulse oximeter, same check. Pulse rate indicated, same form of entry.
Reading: bpm 72
